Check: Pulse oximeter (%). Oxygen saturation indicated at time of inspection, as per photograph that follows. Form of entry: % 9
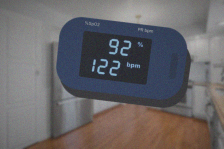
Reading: % 92
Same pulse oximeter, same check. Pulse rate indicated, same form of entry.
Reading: bpm 122
